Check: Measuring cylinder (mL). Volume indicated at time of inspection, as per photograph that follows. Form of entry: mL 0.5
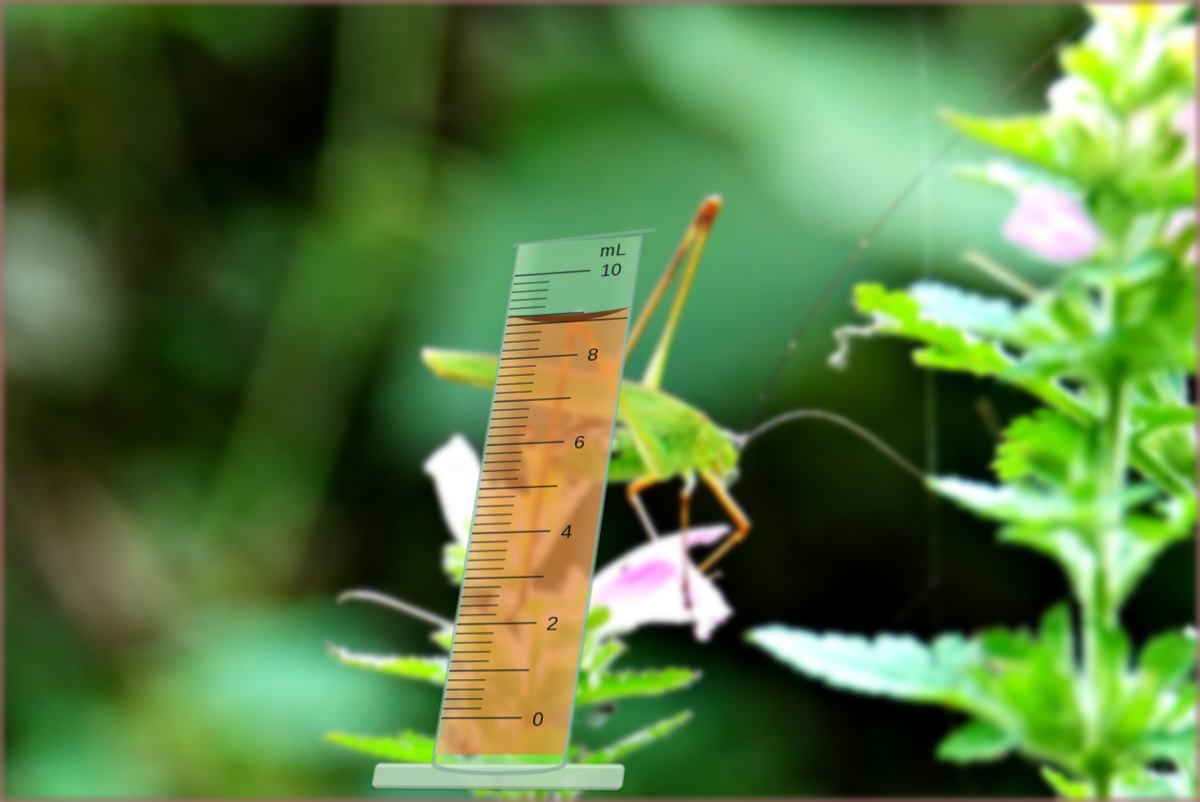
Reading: mL 8.8
